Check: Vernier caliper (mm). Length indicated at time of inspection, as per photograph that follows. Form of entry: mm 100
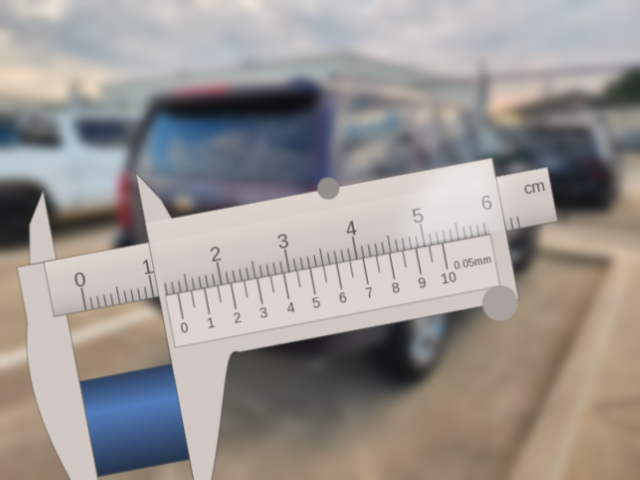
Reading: mm 13.6
